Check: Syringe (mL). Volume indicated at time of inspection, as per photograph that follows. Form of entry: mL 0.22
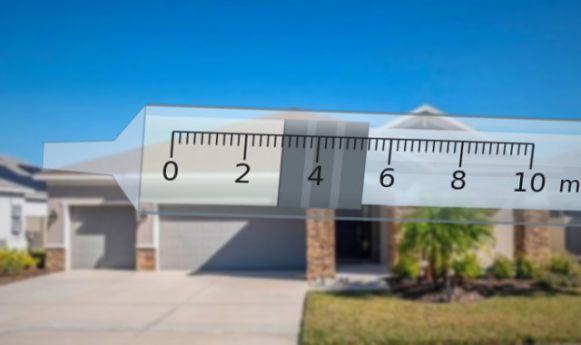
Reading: mL 3
